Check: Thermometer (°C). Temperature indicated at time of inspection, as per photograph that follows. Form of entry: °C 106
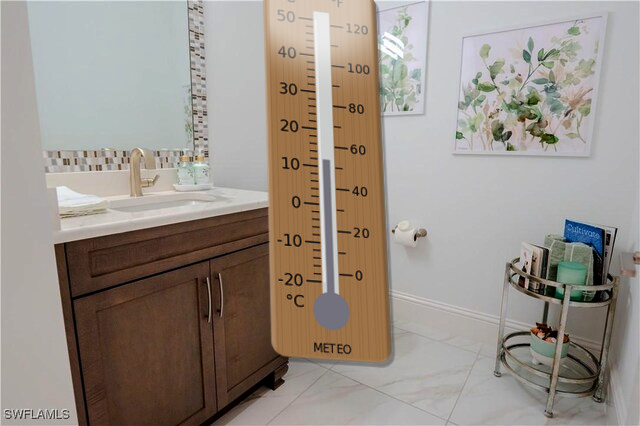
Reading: °C 12
